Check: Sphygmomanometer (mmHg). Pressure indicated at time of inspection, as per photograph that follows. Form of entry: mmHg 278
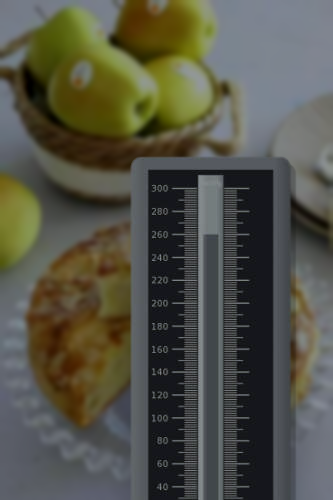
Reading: mmHg 260
